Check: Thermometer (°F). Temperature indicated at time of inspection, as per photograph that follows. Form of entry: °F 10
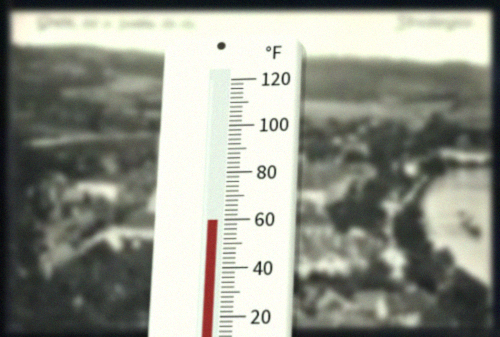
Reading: °F 60
